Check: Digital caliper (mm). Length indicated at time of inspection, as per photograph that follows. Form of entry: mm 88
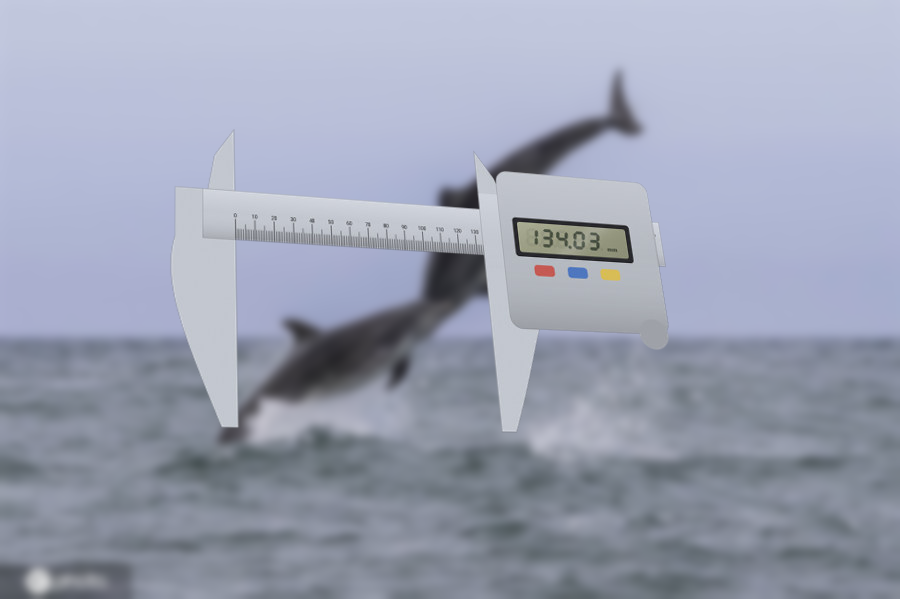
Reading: mm 134.03
